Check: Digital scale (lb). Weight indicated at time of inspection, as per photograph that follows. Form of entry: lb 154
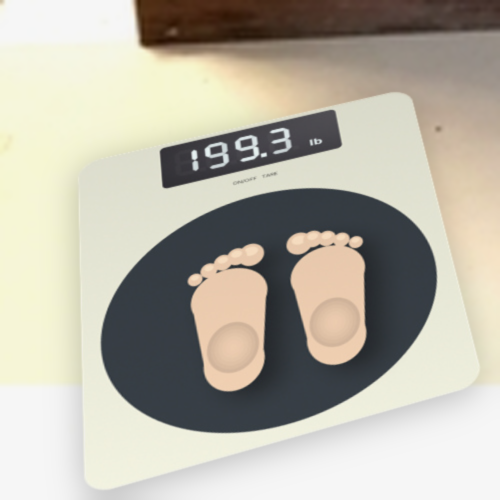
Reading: lb 199.3
